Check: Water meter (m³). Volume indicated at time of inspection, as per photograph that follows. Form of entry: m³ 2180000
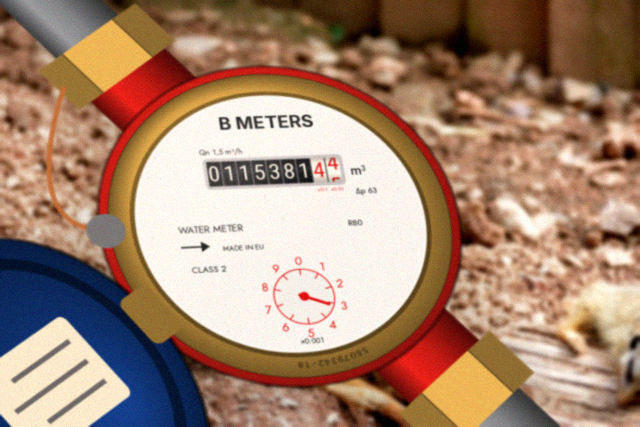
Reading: m³ 115381.443
